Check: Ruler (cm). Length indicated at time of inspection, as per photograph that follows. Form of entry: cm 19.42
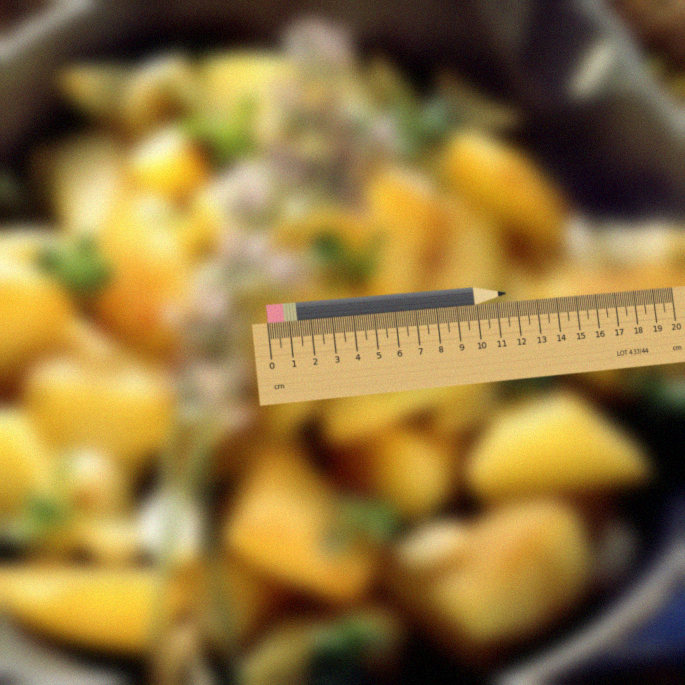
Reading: cm 11.5
